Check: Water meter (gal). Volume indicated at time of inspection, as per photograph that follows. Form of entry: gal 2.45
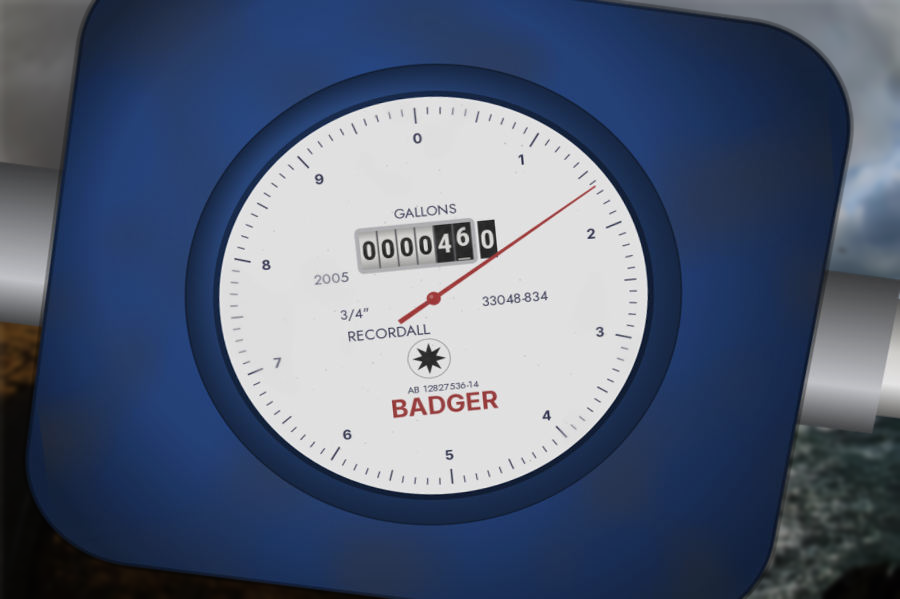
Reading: gal 461.6
